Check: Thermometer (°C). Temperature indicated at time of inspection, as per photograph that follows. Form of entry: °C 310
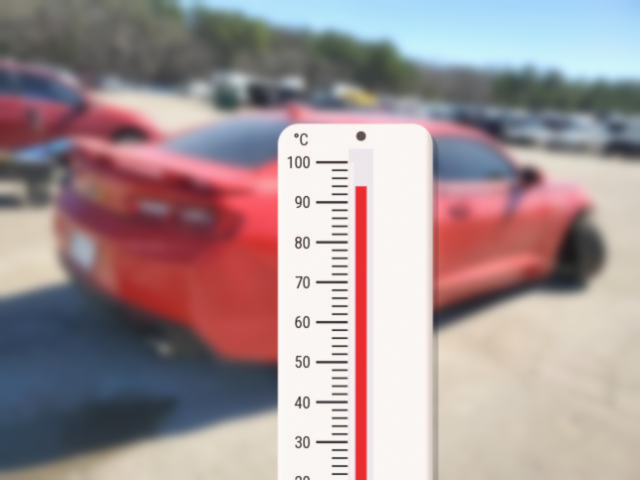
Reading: °C 94
